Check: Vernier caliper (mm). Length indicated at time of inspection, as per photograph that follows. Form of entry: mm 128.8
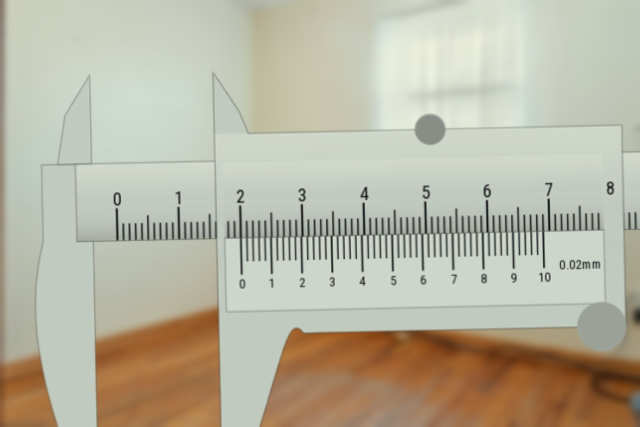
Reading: mm 20.0
